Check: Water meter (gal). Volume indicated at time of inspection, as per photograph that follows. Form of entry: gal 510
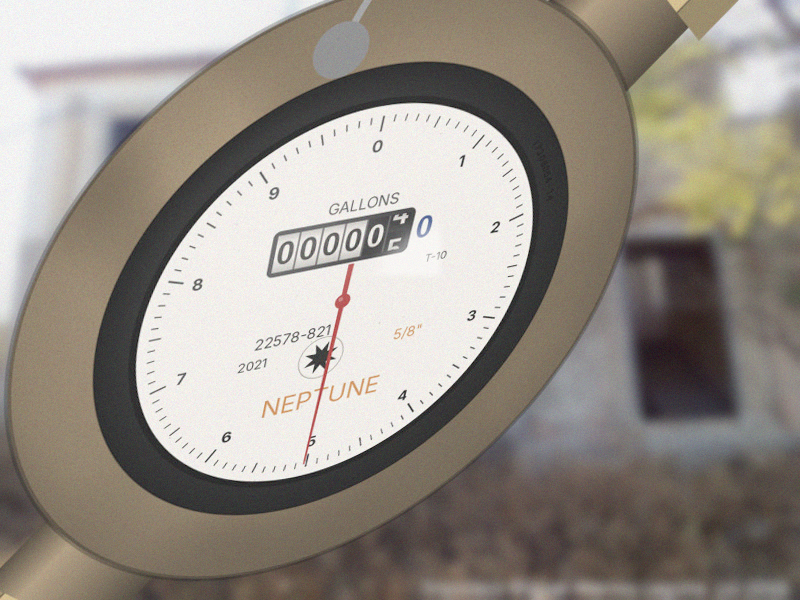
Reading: gal 45.0
